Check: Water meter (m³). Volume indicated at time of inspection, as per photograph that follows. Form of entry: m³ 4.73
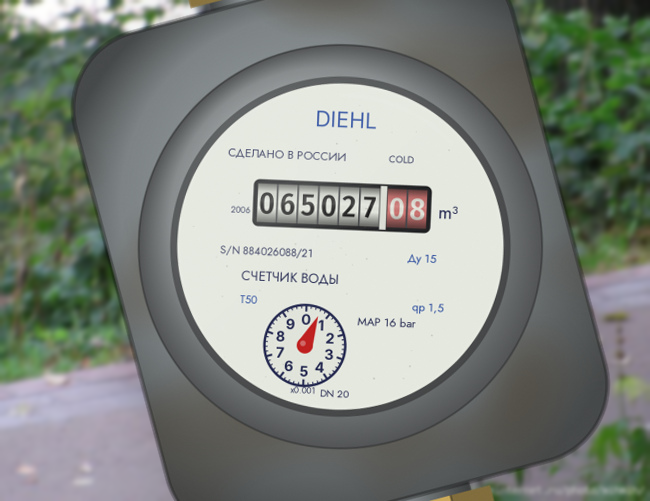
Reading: m³ 65027.080
